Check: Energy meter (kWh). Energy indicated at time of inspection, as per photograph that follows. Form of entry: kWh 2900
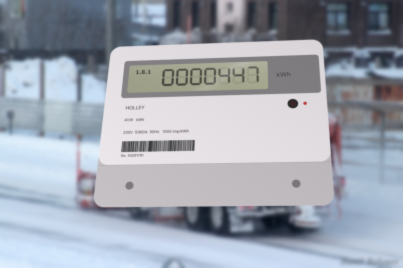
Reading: kWh 447
